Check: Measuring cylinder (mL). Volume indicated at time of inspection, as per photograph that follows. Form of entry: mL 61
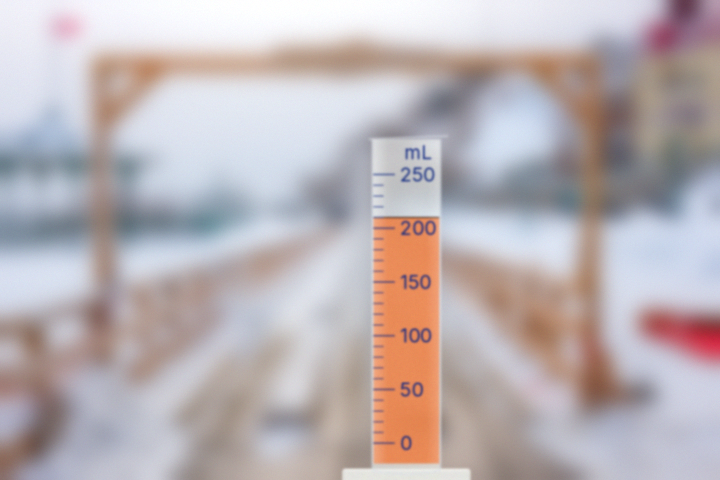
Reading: mL 210
